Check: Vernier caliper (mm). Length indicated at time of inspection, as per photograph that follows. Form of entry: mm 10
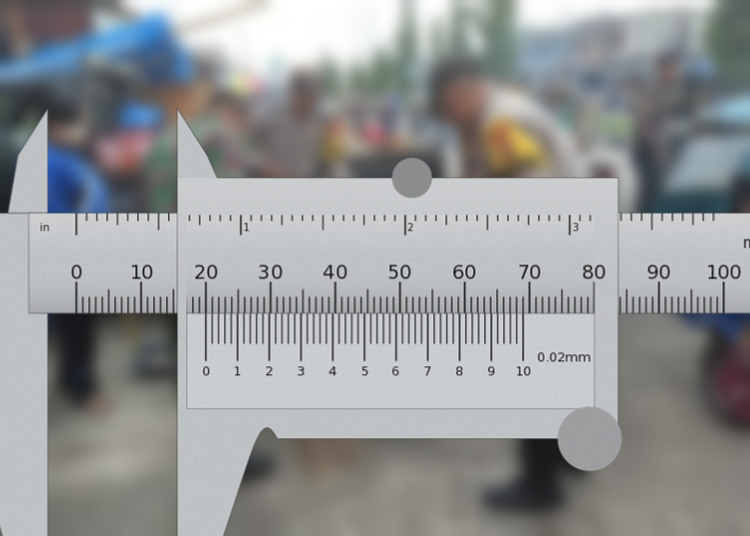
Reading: mm 20.0
